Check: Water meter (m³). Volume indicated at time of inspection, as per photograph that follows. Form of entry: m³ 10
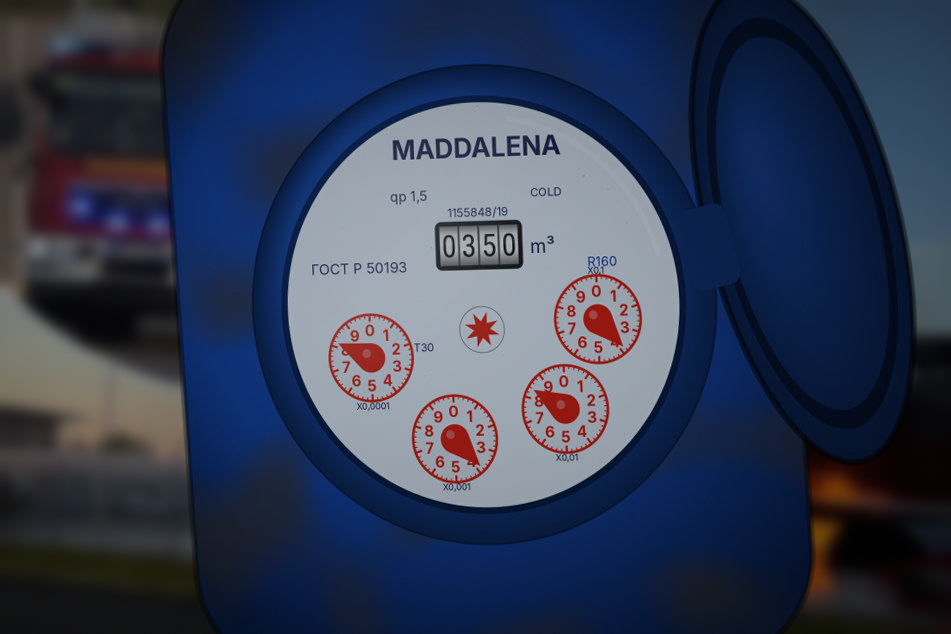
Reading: m³ 350.3838
